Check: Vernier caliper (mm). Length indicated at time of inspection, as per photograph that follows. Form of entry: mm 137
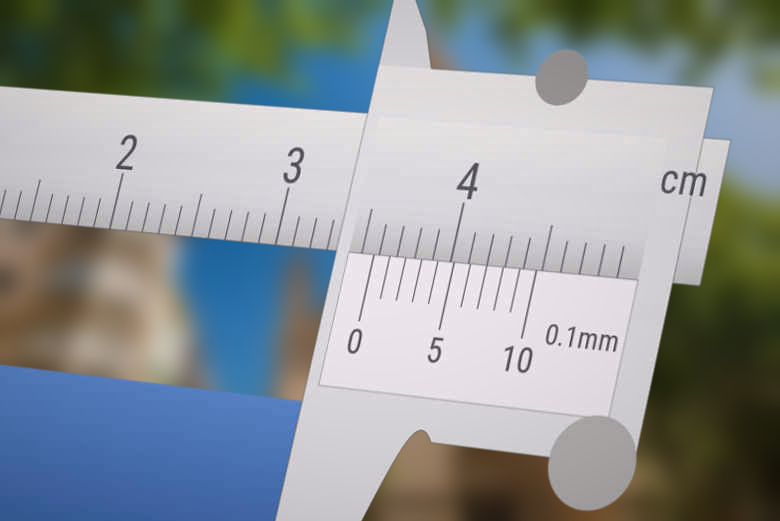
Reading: mm 35.7
